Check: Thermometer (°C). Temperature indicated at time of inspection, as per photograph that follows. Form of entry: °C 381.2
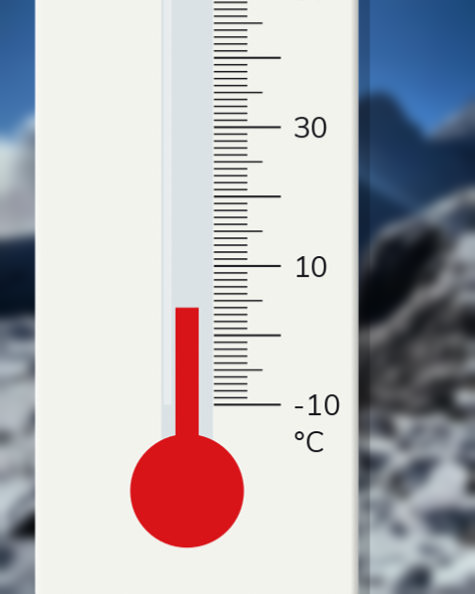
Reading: °C 4
